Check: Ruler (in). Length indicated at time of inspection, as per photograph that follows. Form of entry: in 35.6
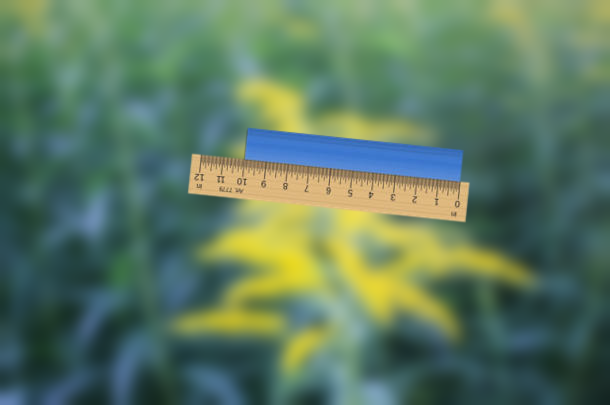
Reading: in 10
